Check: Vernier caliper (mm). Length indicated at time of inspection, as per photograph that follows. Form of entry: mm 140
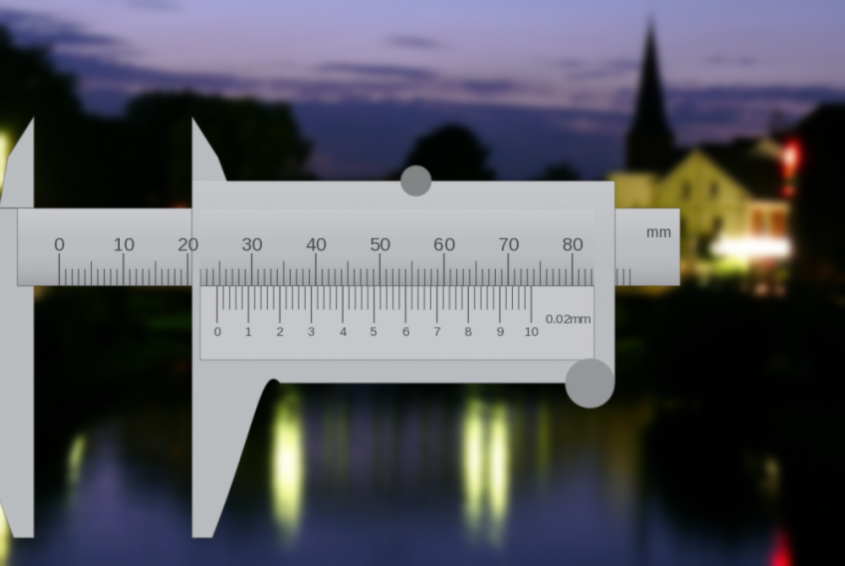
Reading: mm 24.6
